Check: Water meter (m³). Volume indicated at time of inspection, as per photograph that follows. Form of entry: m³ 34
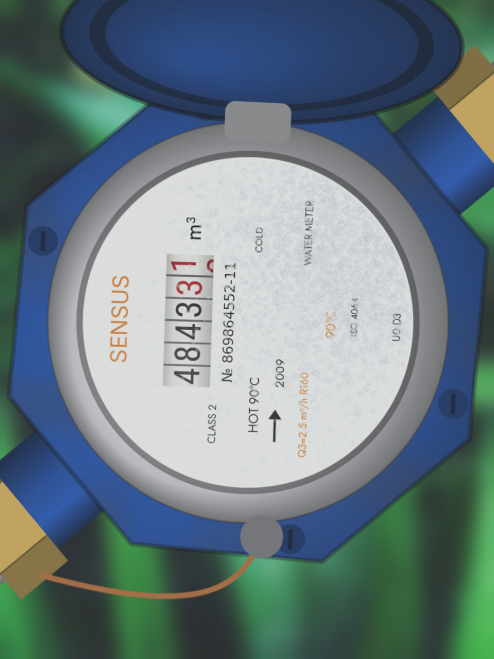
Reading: m³ 4843.31
